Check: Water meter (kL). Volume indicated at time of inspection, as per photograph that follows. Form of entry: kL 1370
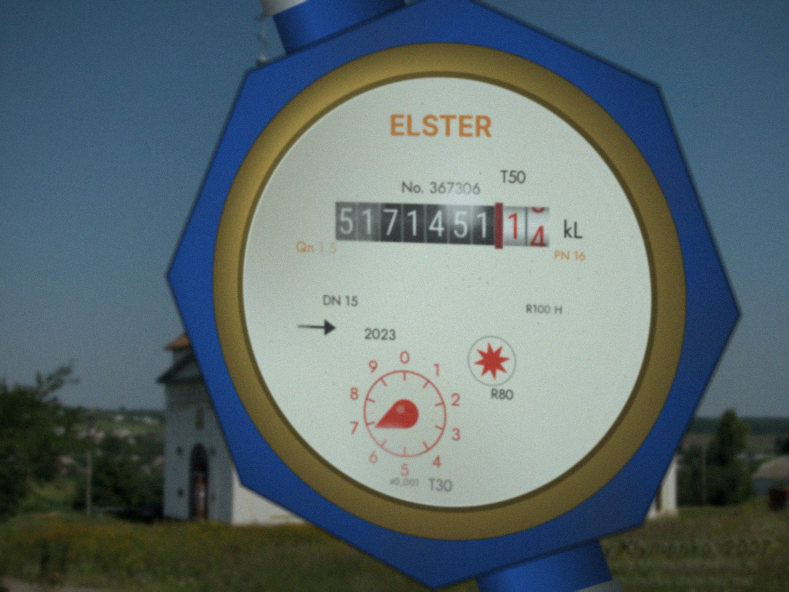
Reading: kL 5171451.136
